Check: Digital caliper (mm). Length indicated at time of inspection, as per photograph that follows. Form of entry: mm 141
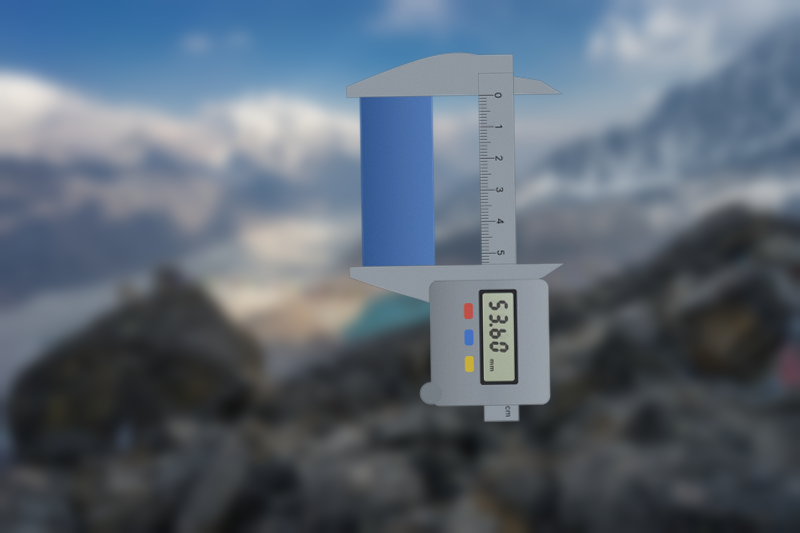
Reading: mm 53.60
